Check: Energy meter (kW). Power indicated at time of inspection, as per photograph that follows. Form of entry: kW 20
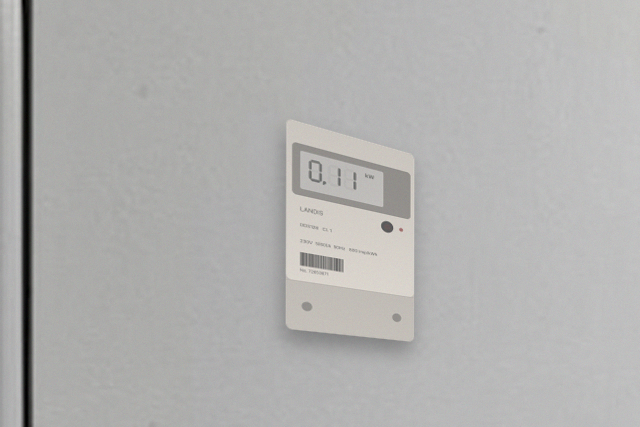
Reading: kW 0.11
